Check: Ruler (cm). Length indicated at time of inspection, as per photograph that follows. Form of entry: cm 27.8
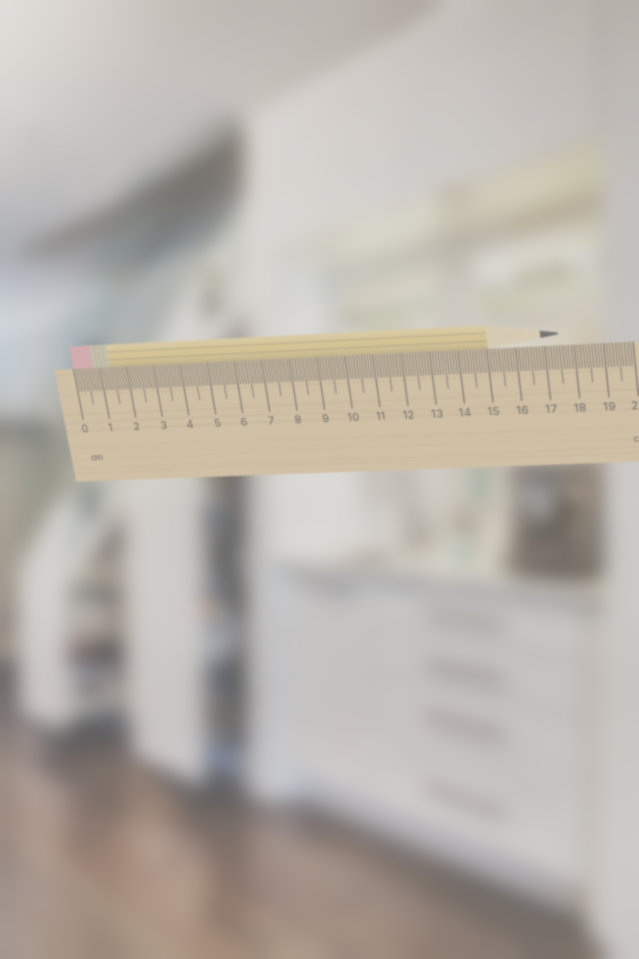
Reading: cm 17.5
